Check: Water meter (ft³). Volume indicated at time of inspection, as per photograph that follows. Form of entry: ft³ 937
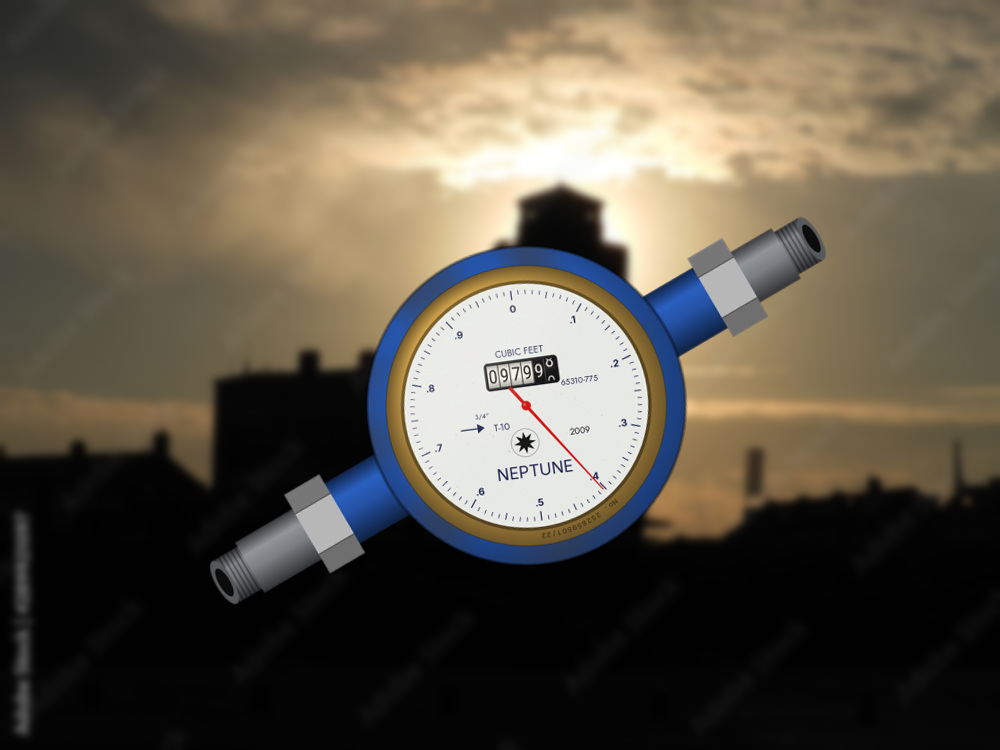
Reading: ft³ 97998.40
